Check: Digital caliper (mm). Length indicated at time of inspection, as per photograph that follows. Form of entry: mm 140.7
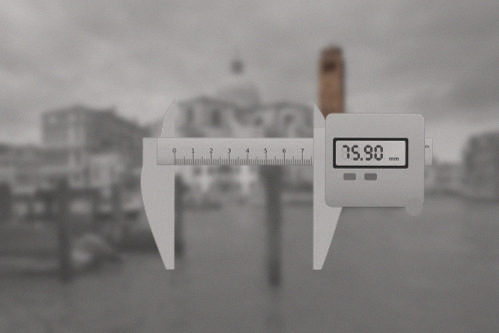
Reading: mm 75.90
